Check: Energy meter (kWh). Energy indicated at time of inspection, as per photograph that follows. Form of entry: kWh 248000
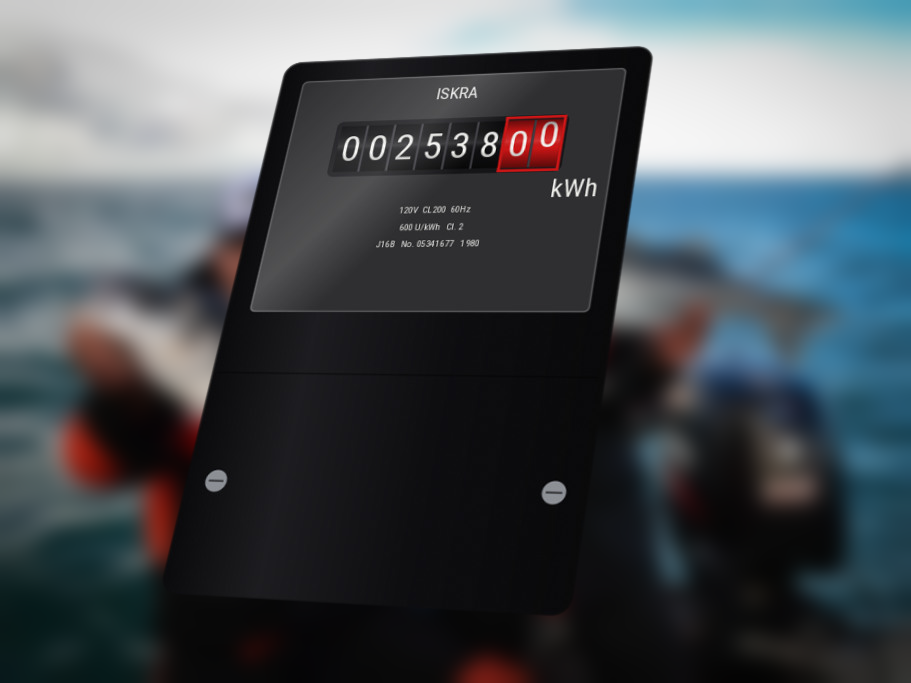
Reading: kWh 2538.00
